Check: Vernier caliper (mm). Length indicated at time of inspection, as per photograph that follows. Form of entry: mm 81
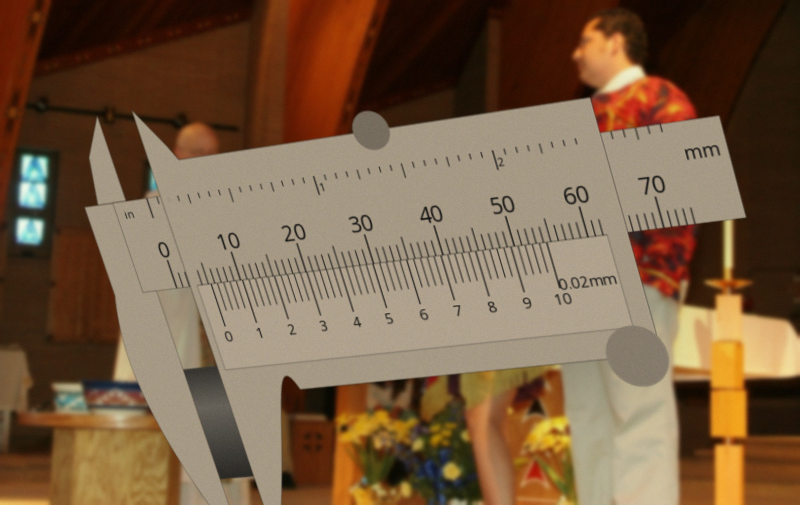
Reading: mm 5.4
